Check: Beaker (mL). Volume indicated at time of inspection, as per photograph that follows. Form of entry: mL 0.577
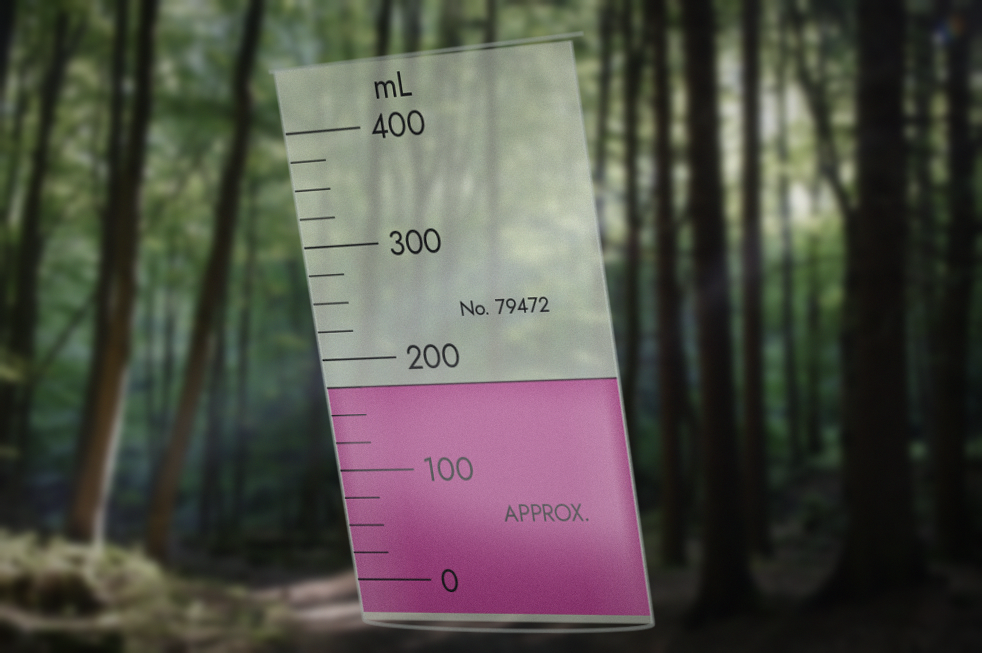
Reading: mL 175
